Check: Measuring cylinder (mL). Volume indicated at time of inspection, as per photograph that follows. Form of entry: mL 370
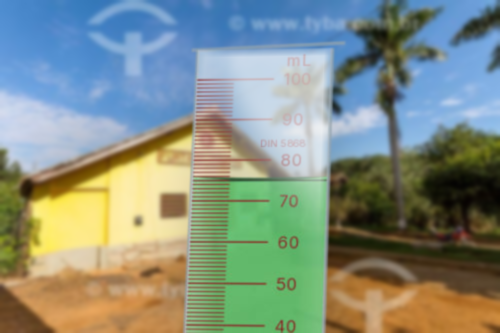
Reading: mL 75
